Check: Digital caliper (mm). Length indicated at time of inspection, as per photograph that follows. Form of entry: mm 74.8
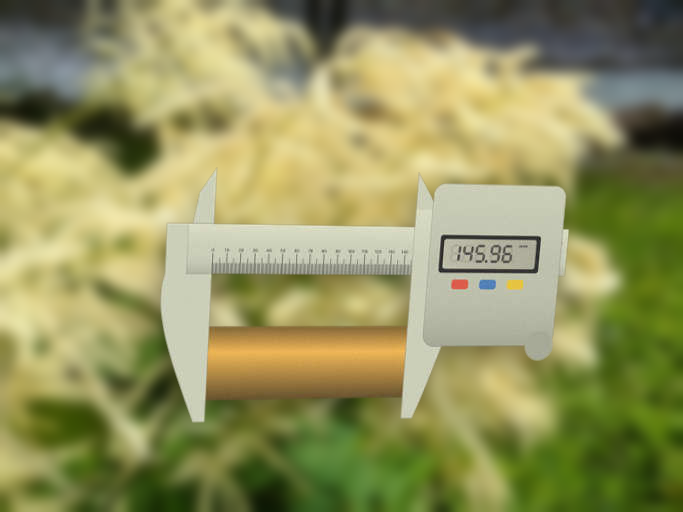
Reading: mm 145.96
